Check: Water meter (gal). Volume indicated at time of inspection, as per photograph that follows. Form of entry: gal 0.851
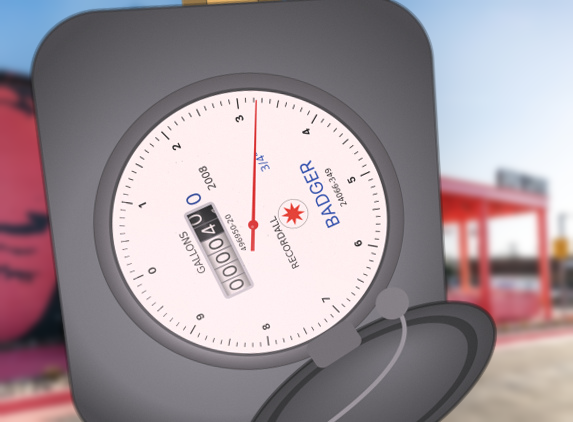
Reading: gal 403.2
